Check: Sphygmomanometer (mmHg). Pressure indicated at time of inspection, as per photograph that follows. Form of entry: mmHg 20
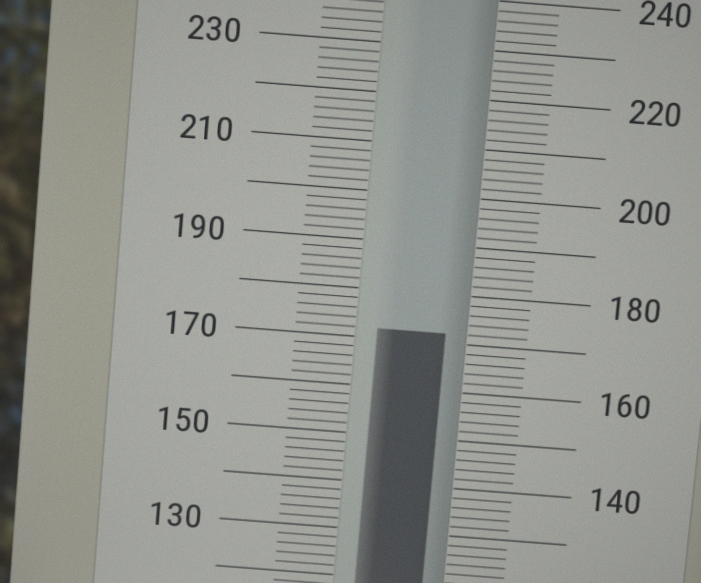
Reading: mmHg 172
